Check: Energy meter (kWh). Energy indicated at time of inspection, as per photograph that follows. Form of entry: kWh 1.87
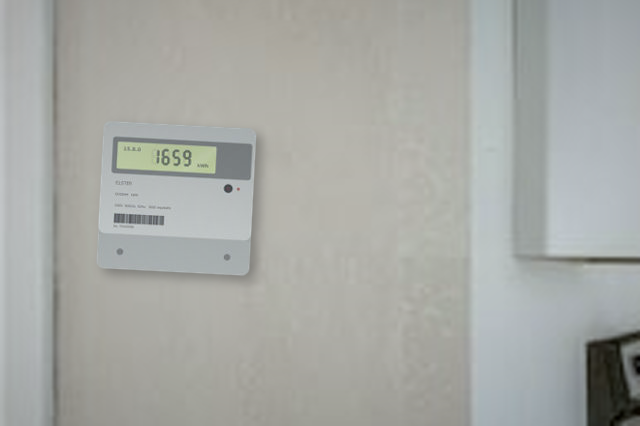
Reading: kWh 1659
